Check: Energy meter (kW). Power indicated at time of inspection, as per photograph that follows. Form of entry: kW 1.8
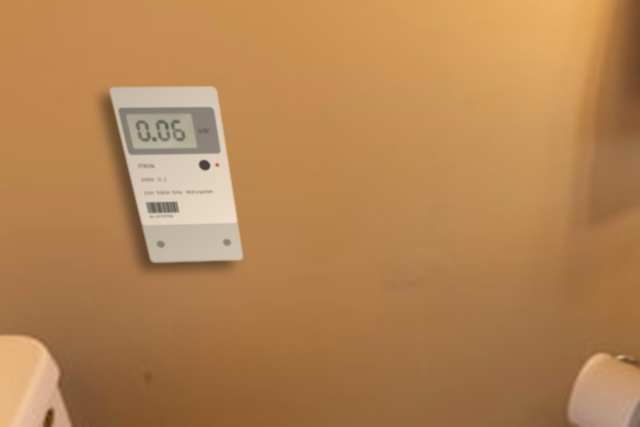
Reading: kW 0.06
